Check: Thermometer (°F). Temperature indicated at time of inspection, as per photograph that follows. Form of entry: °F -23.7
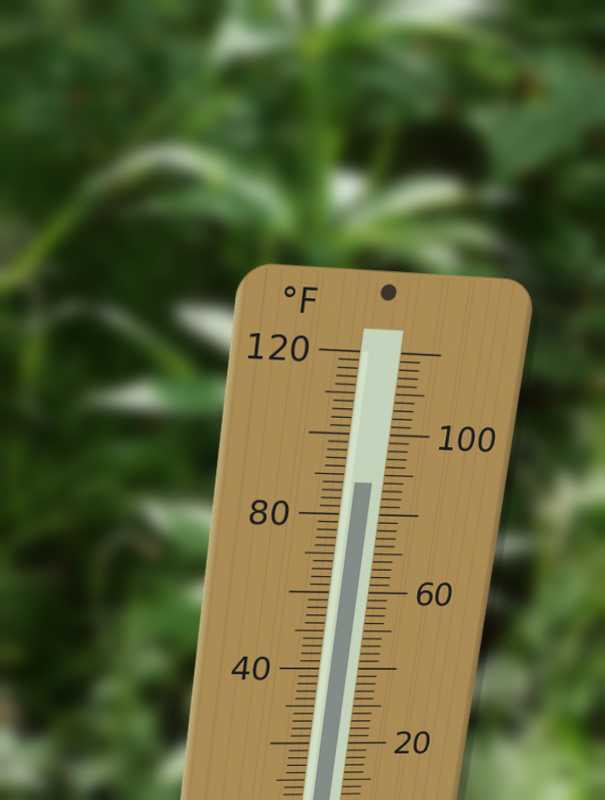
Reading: °F 88
